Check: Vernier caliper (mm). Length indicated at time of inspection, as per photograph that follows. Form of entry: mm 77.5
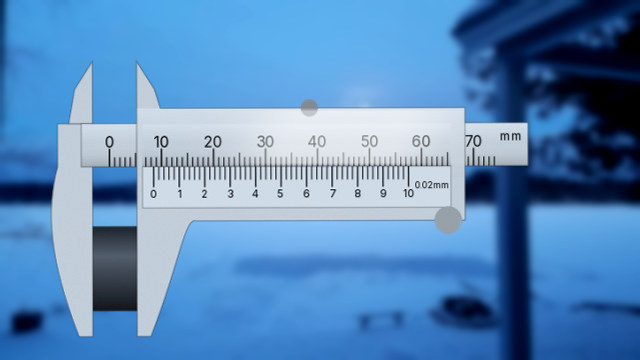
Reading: mm 8.5
